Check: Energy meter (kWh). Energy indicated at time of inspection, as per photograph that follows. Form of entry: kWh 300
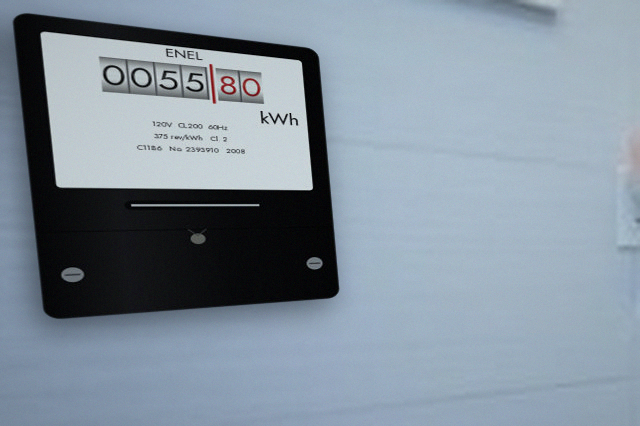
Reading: kWh 55.80
